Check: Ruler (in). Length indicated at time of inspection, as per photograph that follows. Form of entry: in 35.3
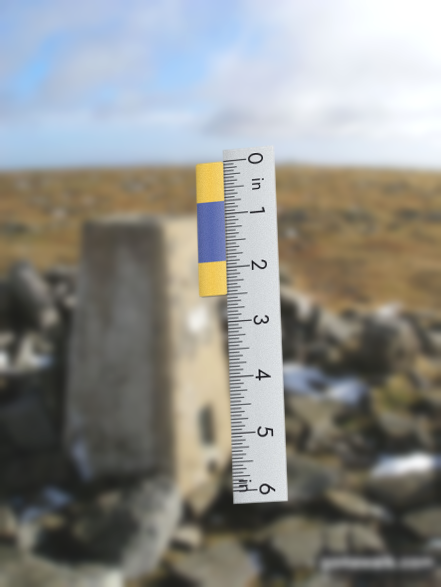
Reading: in 2.5
